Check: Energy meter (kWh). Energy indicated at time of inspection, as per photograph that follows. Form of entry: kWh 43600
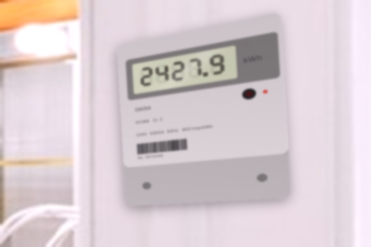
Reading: kWh 2427.9
